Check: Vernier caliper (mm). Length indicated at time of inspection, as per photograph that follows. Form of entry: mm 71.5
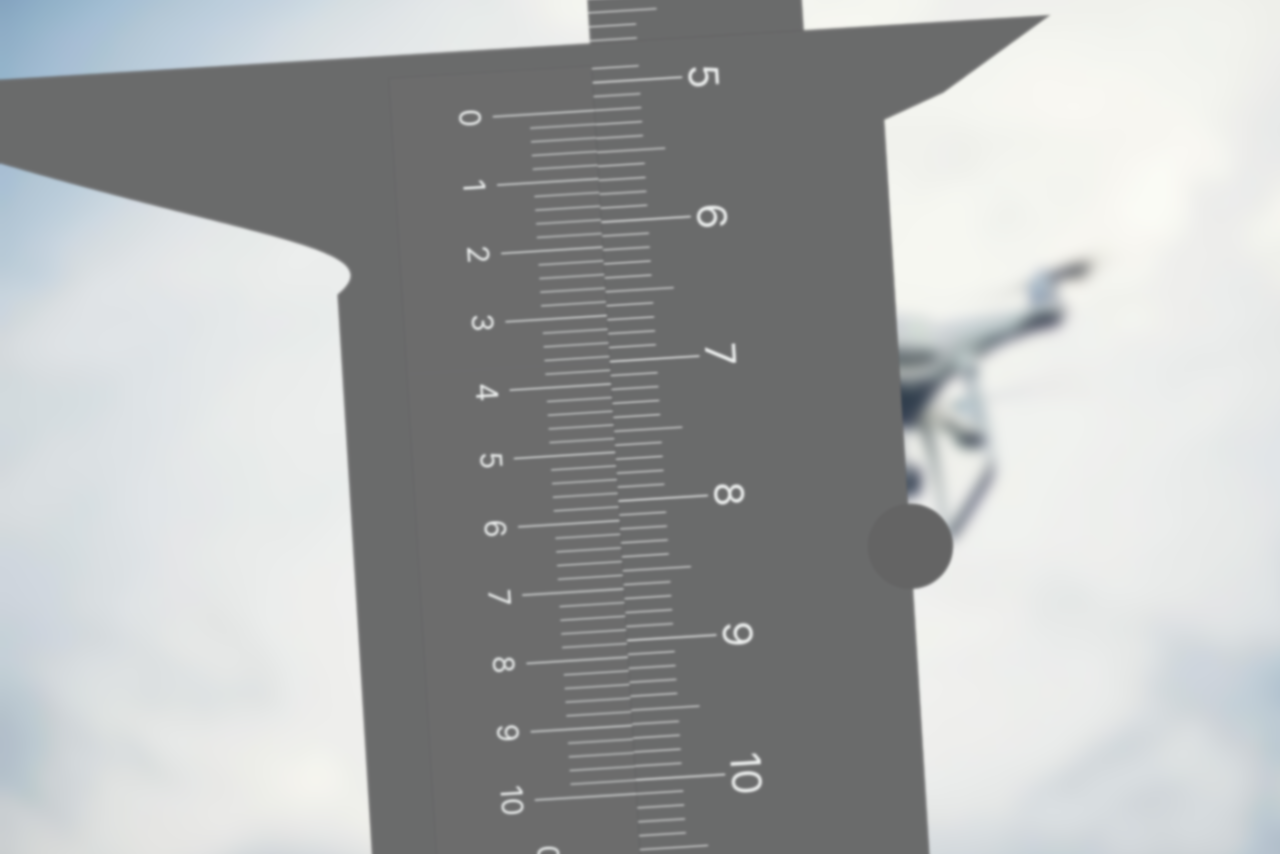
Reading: mm 52.0
